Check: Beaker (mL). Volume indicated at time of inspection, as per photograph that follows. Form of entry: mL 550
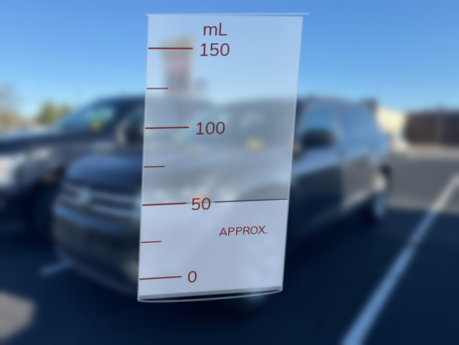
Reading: mL 50
